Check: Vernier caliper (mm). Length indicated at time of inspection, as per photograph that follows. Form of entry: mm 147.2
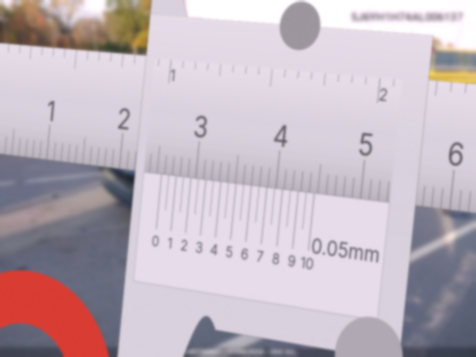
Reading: mm 25.6
